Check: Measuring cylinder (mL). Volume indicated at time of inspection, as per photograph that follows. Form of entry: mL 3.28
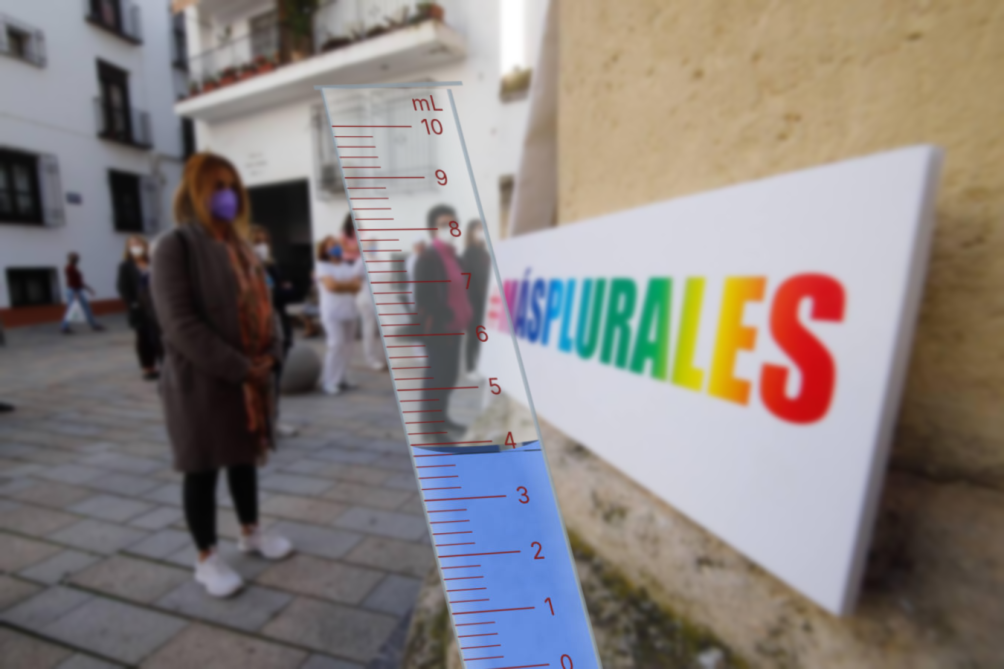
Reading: mL 3.8
